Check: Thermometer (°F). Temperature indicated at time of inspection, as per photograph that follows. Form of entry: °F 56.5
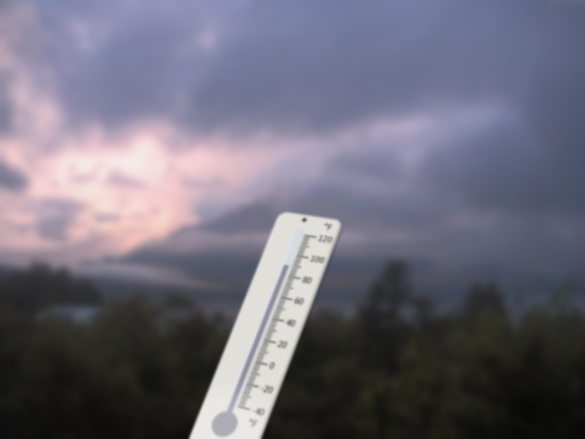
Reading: °F 90
